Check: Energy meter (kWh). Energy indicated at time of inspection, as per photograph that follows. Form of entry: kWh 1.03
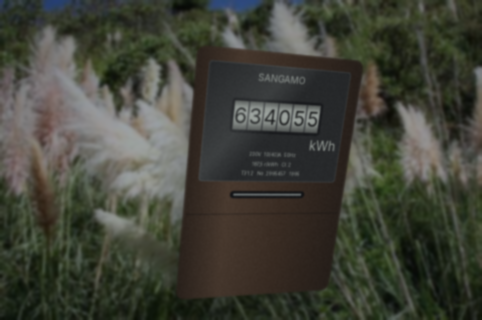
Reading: kWh 634055
